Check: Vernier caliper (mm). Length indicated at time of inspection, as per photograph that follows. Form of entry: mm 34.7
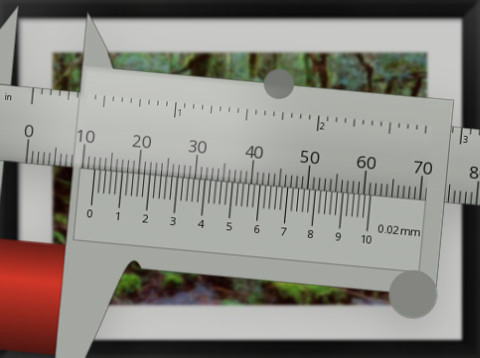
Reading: mm 12.2
